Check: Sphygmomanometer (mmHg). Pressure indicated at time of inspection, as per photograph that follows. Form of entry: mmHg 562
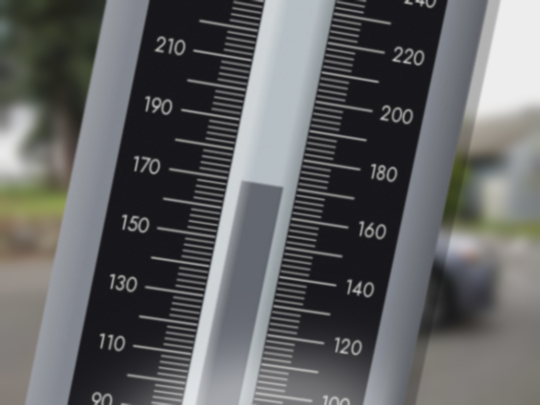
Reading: mmHg 170
